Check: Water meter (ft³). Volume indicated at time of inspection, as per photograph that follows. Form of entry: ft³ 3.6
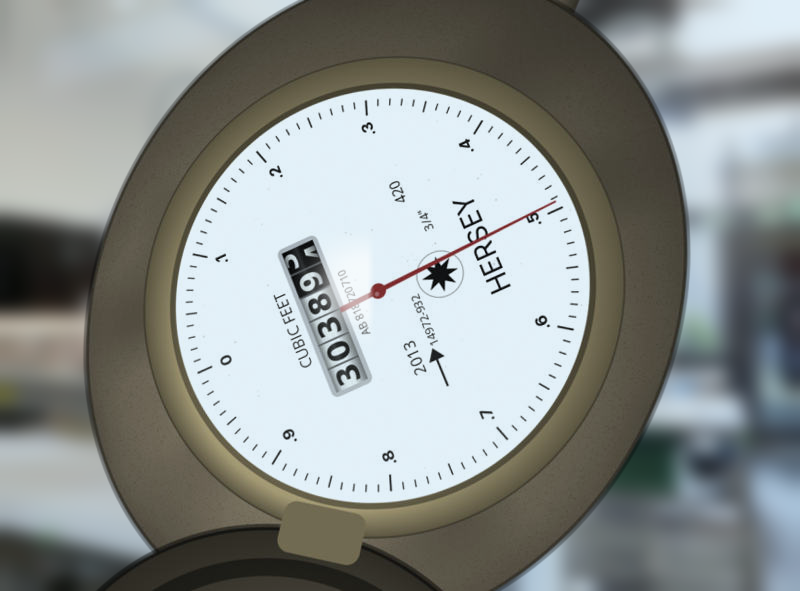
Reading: ft³ 303893.49
